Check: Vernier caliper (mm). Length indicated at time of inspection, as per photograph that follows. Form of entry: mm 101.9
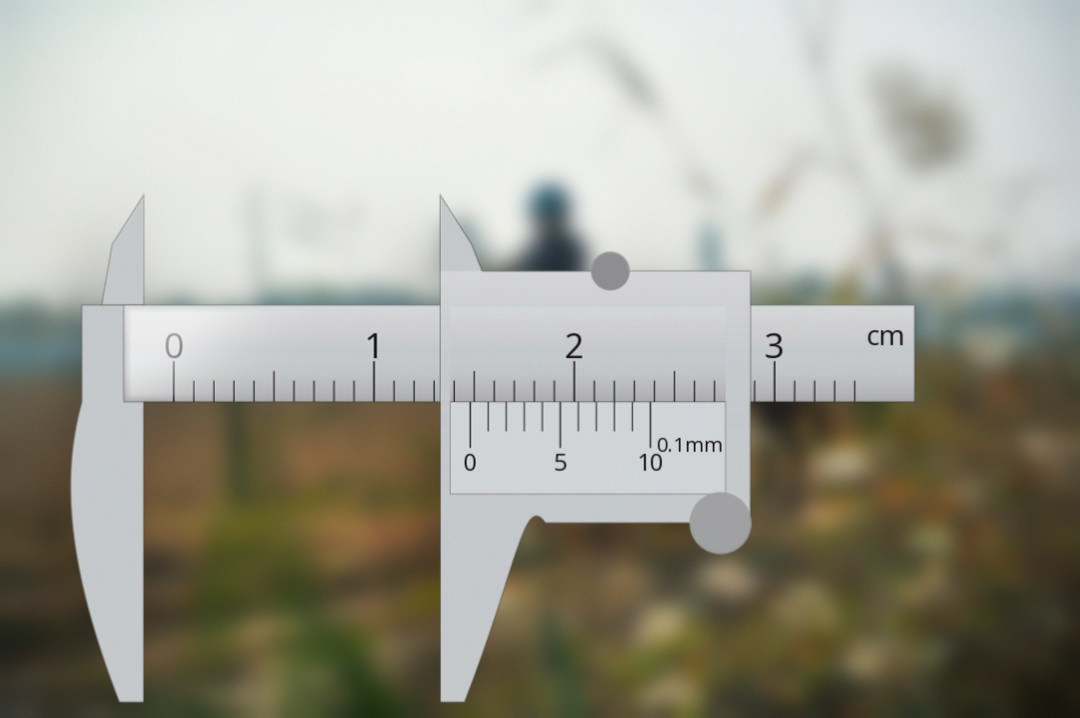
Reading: mm 14.8
